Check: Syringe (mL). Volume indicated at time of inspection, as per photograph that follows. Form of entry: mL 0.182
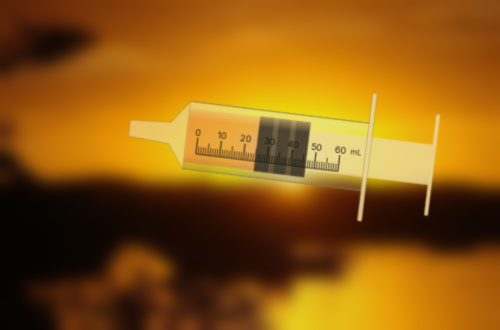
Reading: mL 25
